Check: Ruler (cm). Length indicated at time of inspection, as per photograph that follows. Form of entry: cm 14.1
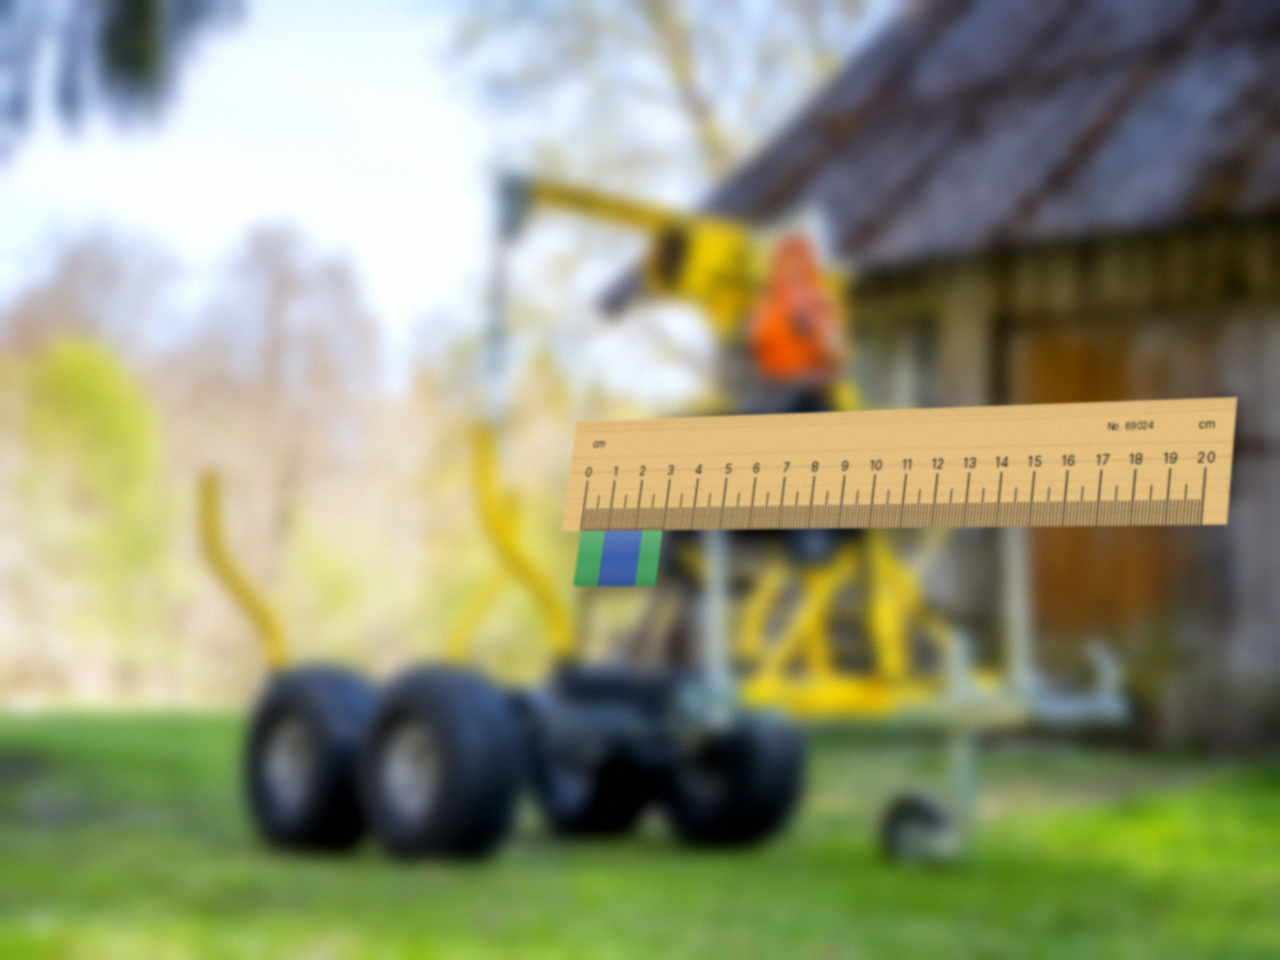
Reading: cm 3
